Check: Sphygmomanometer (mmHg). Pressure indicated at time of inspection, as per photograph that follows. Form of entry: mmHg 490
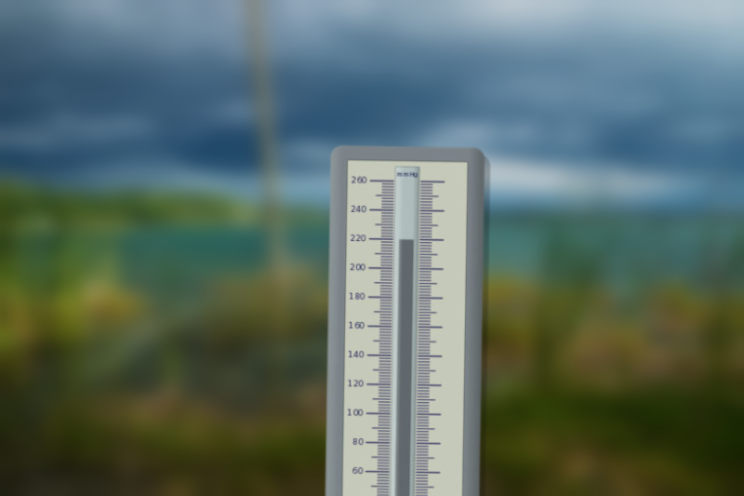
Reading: mmHg 220
